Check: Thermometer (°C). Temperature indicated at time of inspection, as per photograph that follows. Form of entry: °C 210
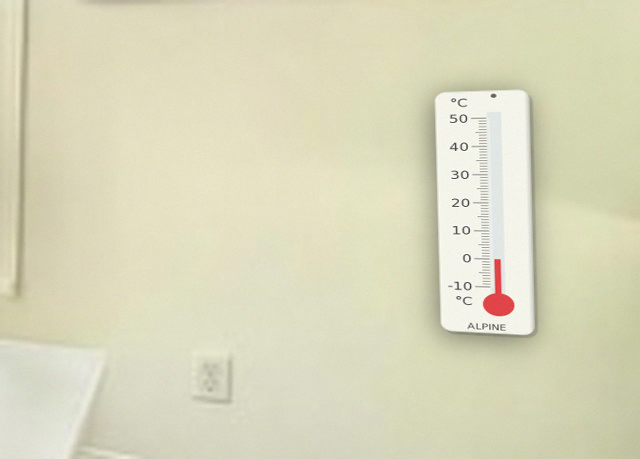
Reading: °C 0
